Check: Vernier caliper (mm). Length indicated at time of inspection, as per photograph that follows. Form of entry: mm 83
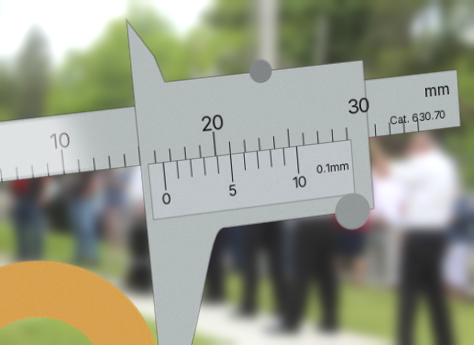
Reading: mm 16.5
